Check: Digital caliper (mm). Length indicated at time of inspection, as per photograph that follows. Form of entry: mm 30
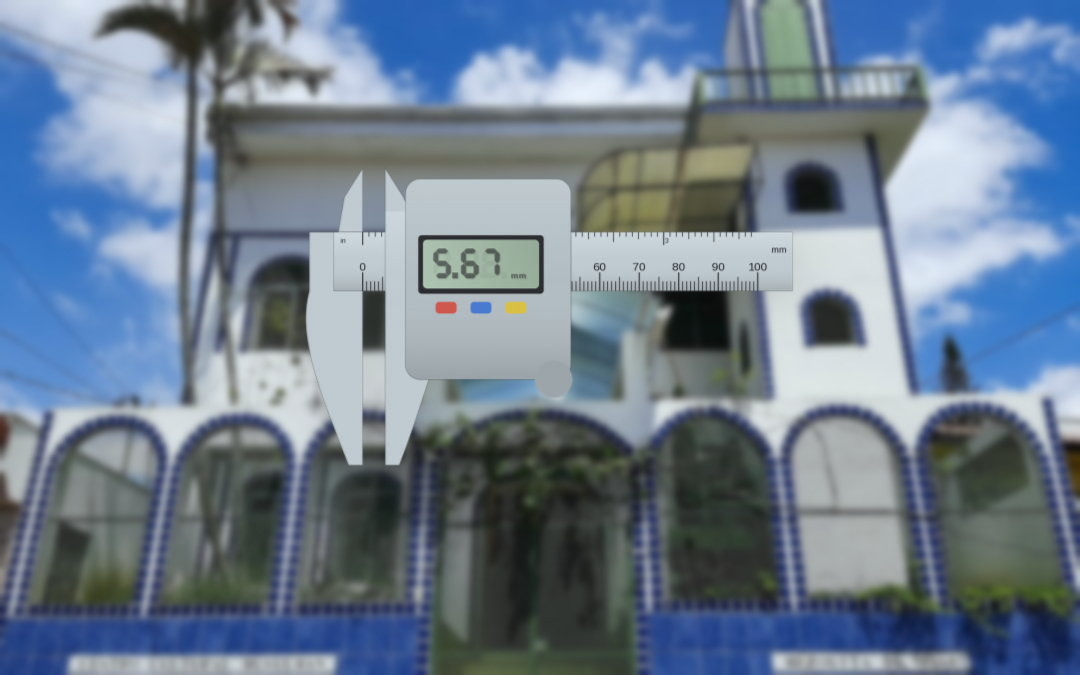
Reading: mm 5.67
